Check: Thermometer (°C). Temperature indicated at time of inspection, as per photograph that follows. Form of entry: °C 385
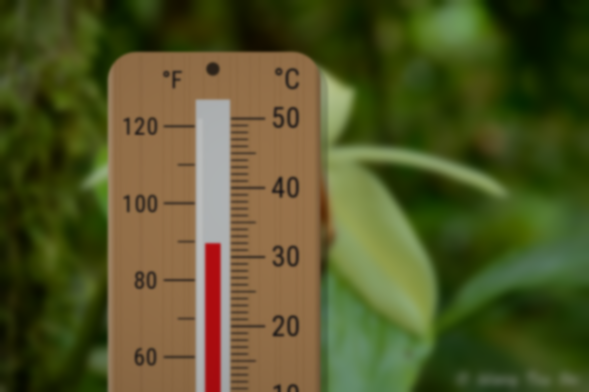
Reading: °C 32
